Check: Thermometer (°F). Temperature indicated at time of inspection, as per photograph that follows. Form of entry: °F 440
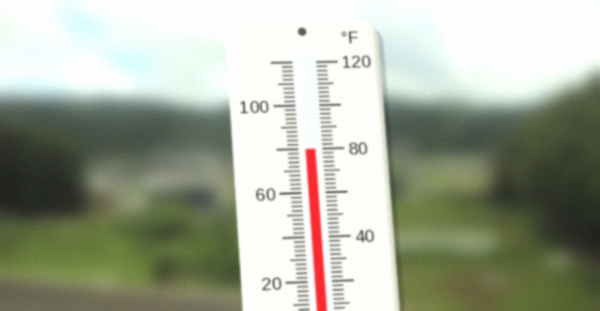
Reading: °F 80
